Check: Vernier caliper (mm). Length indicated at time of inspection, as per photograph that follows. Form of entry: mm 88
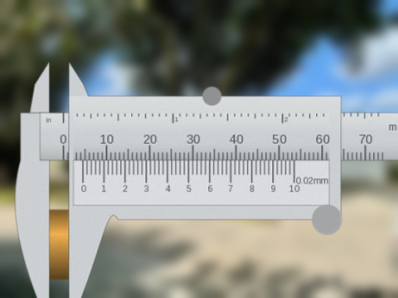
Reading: mm 4.5
